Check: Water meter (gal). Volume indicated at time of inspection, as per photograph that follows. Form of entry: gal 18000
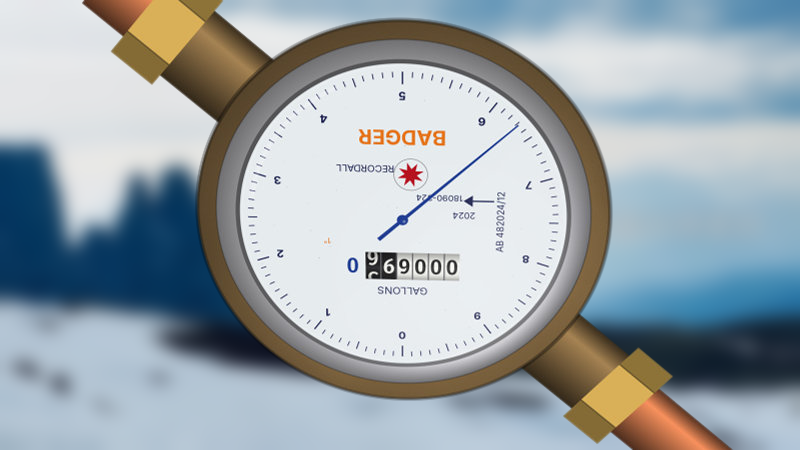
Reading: gal 6956.3
